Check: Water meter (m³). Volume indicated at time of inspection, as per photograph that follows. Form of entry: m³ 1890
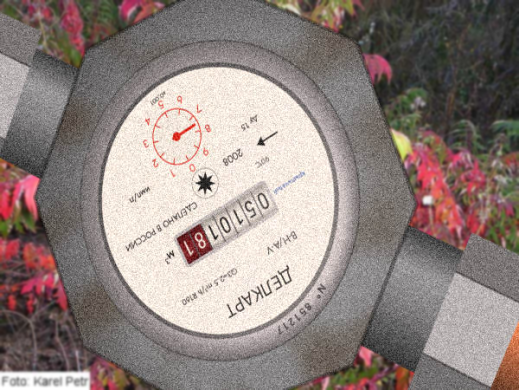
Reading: m³ 5101.817
